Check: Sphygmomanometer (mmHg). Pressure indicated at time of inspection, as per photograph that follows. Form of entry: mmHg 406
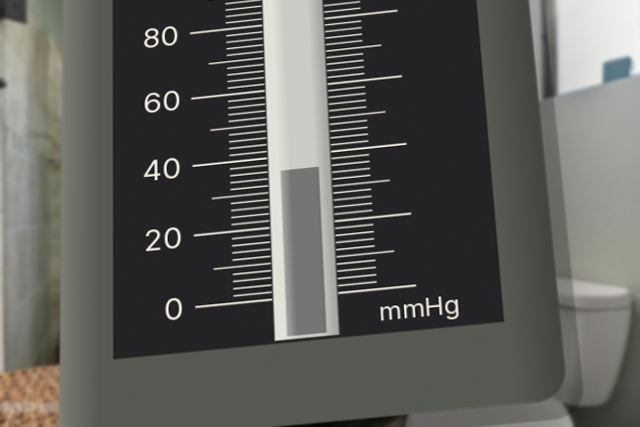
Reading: mmHg 36
